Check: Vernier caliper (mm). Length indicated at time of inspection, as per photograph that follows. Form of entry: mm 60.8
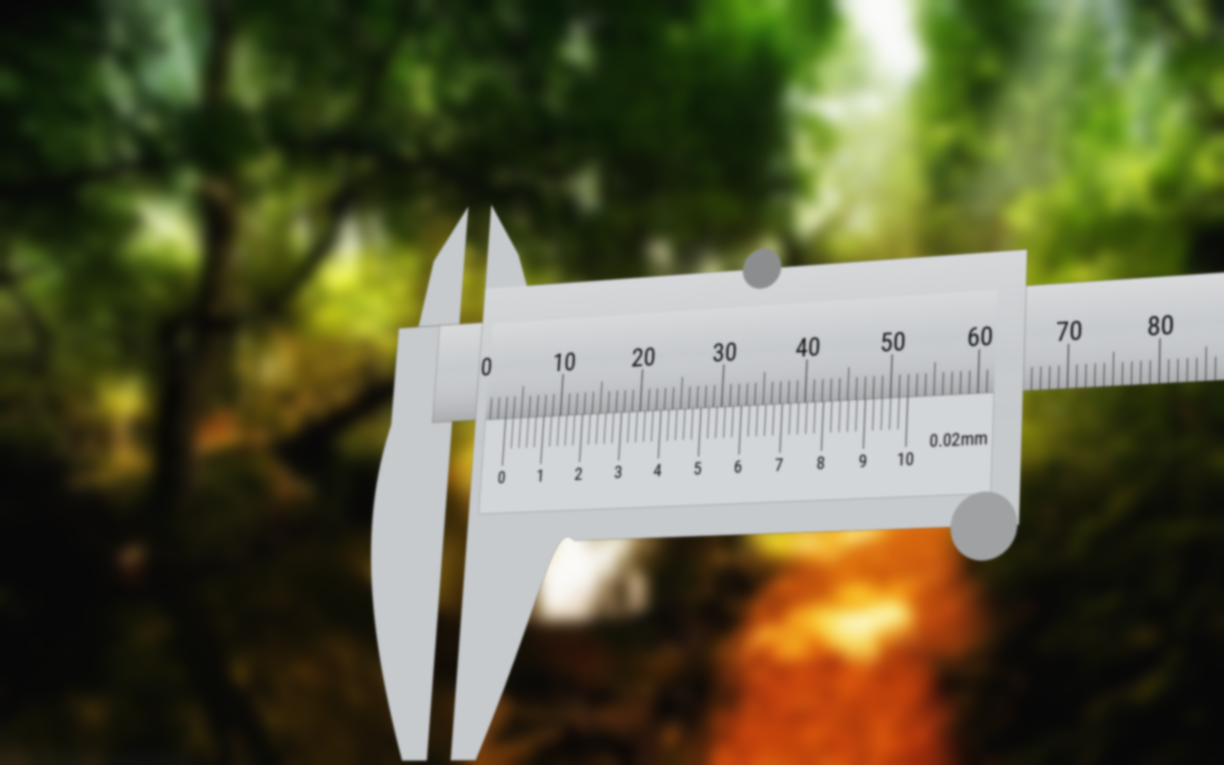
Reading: mm 3.0
